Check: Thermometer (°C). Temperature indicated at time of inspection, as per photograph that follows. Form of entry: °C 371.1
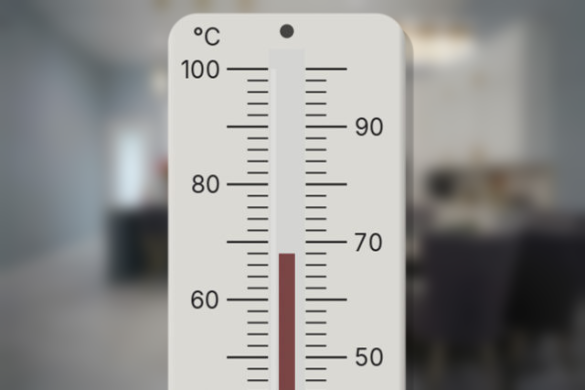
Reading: °C 68
